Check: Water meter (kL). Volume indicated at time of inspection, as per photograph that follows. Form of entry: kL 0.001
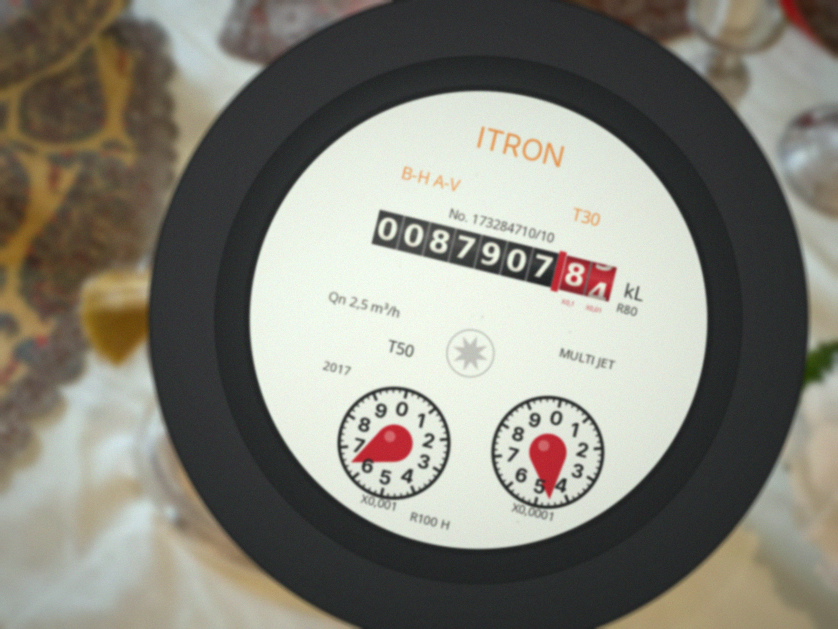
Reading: kL 87907.8364
